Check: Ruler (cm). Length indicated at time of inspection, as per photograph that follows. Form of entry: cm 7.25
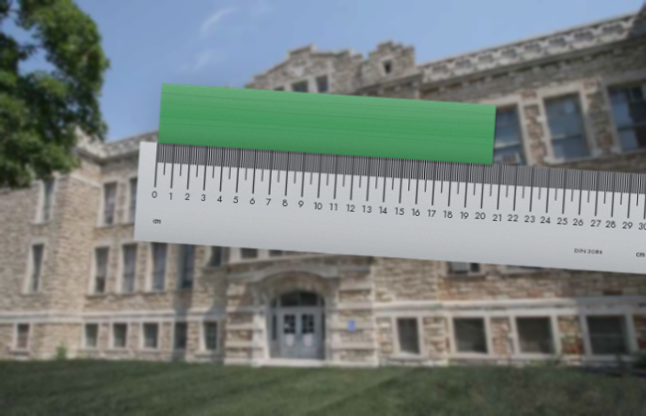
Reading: cm 20.5
